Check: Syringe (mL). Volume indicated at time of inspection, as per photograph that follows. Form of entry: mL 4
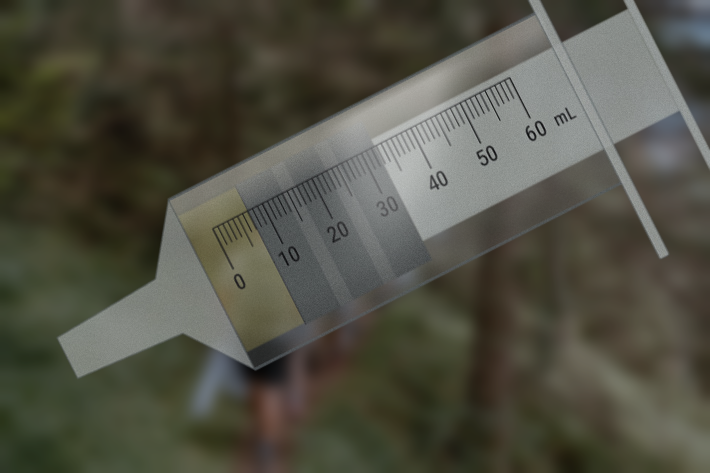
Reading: mL 7
